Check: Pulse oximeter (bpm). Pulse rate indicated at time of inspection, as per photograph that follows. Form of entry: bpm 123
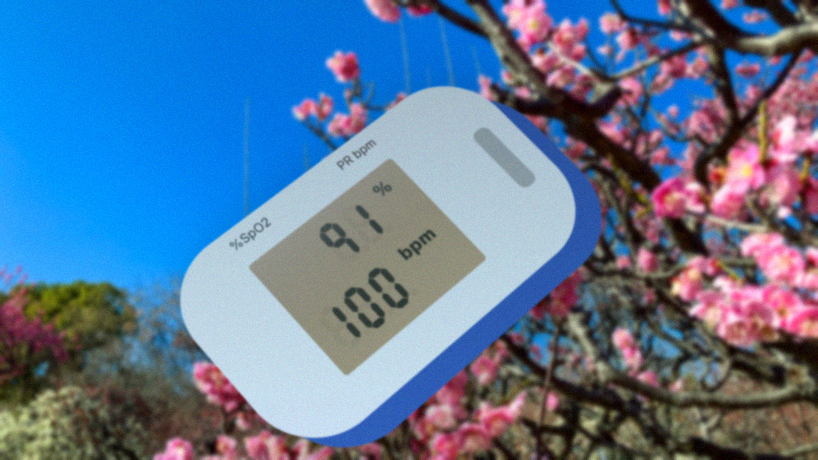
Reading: bpm 100
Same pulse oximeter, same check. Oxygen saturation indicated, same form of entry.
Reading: % 91
